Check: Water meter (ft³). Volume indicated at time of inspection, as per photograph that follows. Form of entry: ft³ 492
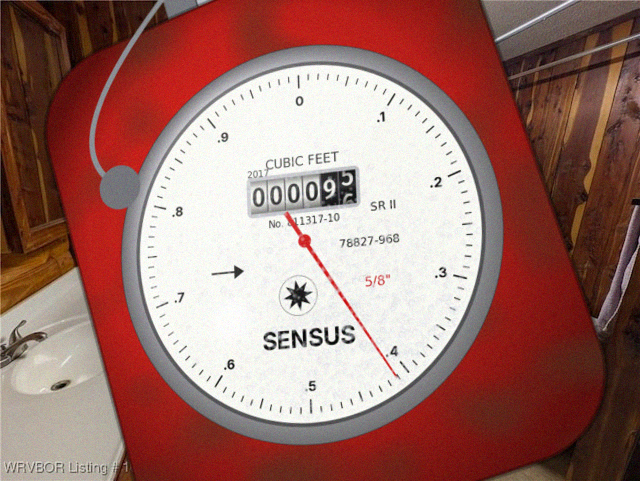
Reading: ft³ 95.41
